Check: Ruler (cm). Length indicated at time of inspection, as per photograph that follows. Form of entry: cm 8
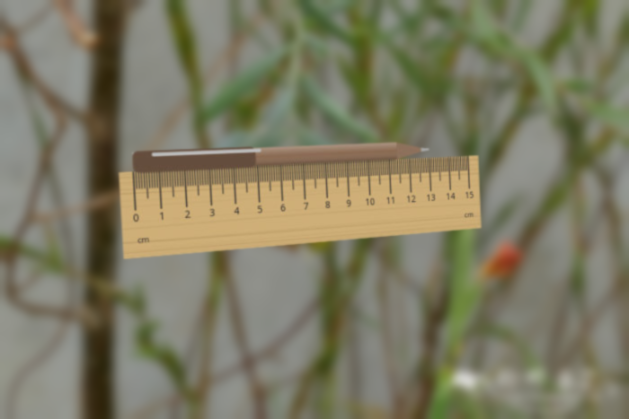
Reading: cm 13
